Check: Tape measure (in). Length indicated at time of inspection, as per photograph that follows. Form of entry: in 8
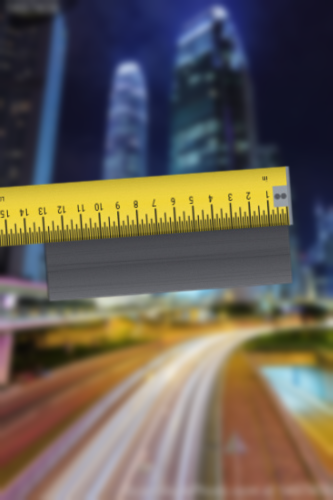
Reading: in 13
